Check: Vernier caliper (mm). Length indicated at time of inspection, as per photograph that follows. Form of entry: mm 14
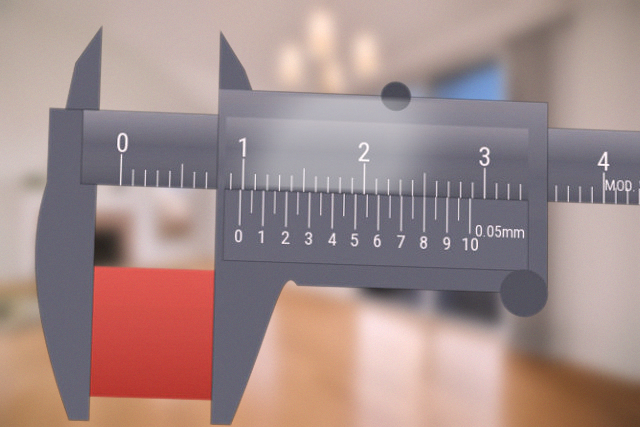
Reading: mm 9.8
